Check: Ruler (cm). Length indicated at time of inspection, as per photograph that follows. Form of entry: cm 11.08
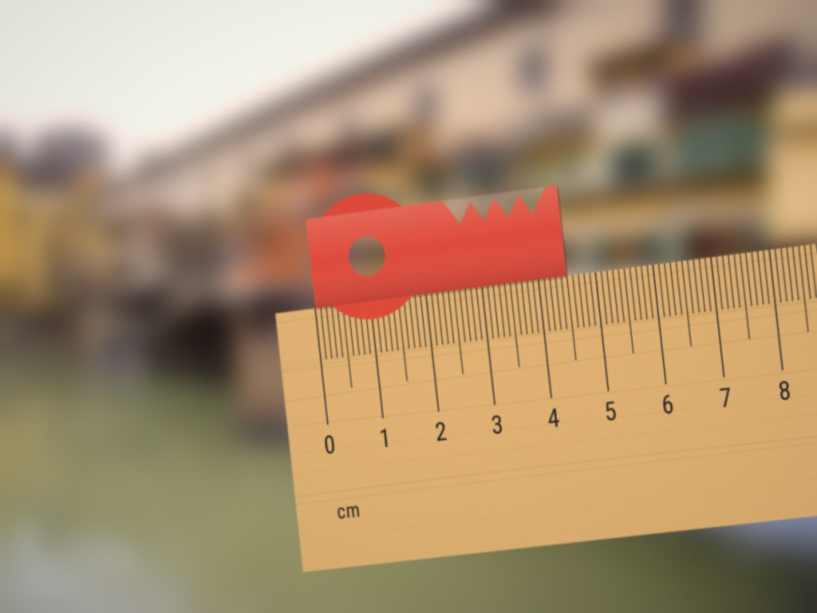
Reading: cm 4.5
